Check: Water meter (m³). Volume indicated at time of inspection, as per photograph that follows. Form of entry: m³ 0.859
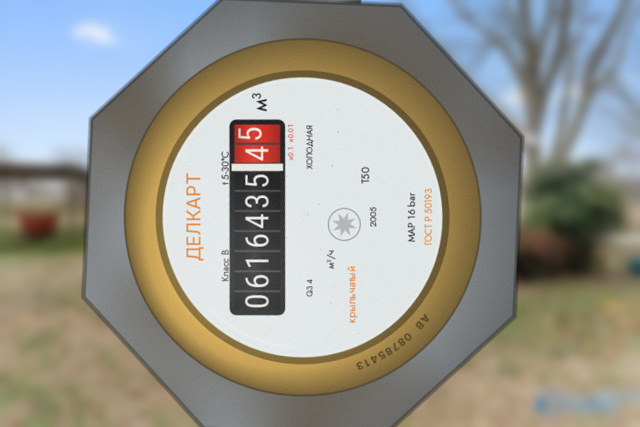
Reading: m³ 616435.45
